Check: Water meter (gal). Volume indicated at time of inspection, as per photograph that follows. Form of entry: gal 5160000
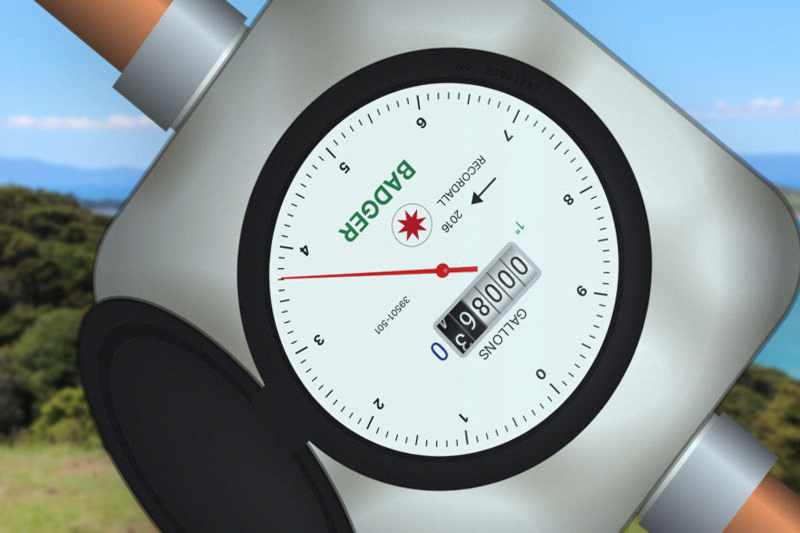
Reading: gal 8633.7
